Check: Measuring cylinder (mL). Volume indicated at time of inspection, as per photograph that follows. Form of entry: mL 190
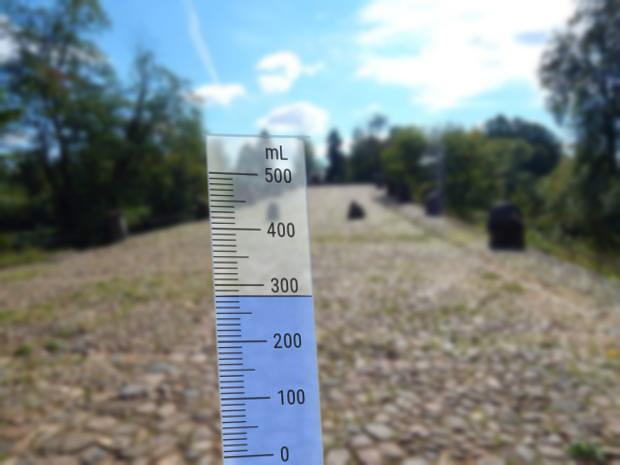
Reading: mL 280
